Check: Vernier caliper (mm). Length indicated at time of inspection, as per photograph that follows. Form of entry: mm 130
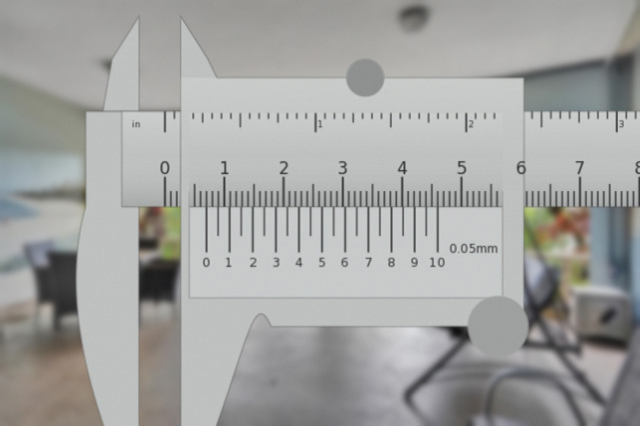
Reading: mm 7.0
